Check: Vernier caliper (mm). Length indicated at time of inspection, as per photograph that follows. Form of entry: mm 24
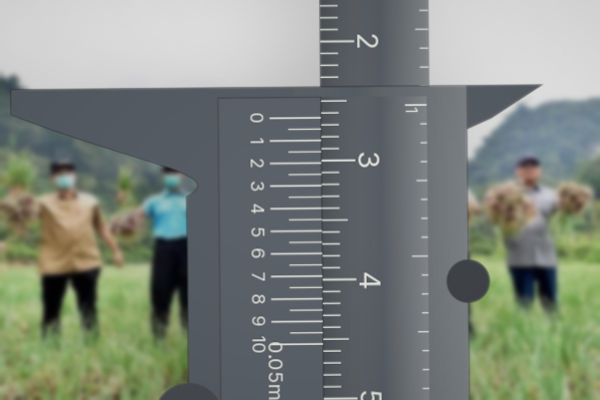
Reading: mm 26.4
